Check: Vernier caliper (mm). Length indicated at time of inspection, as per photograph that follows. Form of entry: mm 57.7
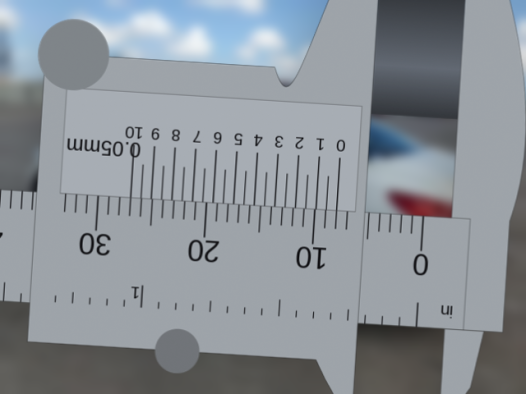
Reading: mm 8.0
